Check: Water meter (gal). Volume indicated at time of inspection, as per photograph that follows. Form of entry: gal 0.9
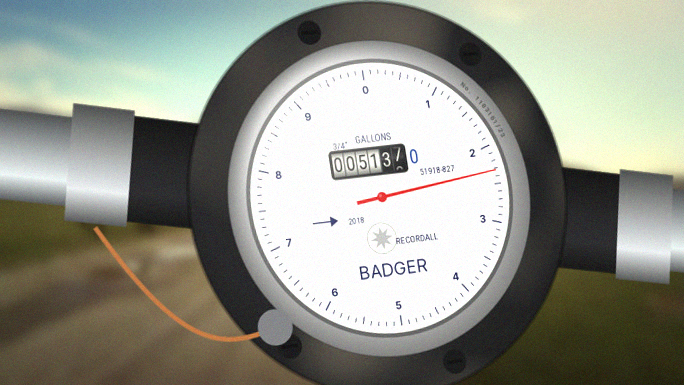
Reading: gal 51372.3
